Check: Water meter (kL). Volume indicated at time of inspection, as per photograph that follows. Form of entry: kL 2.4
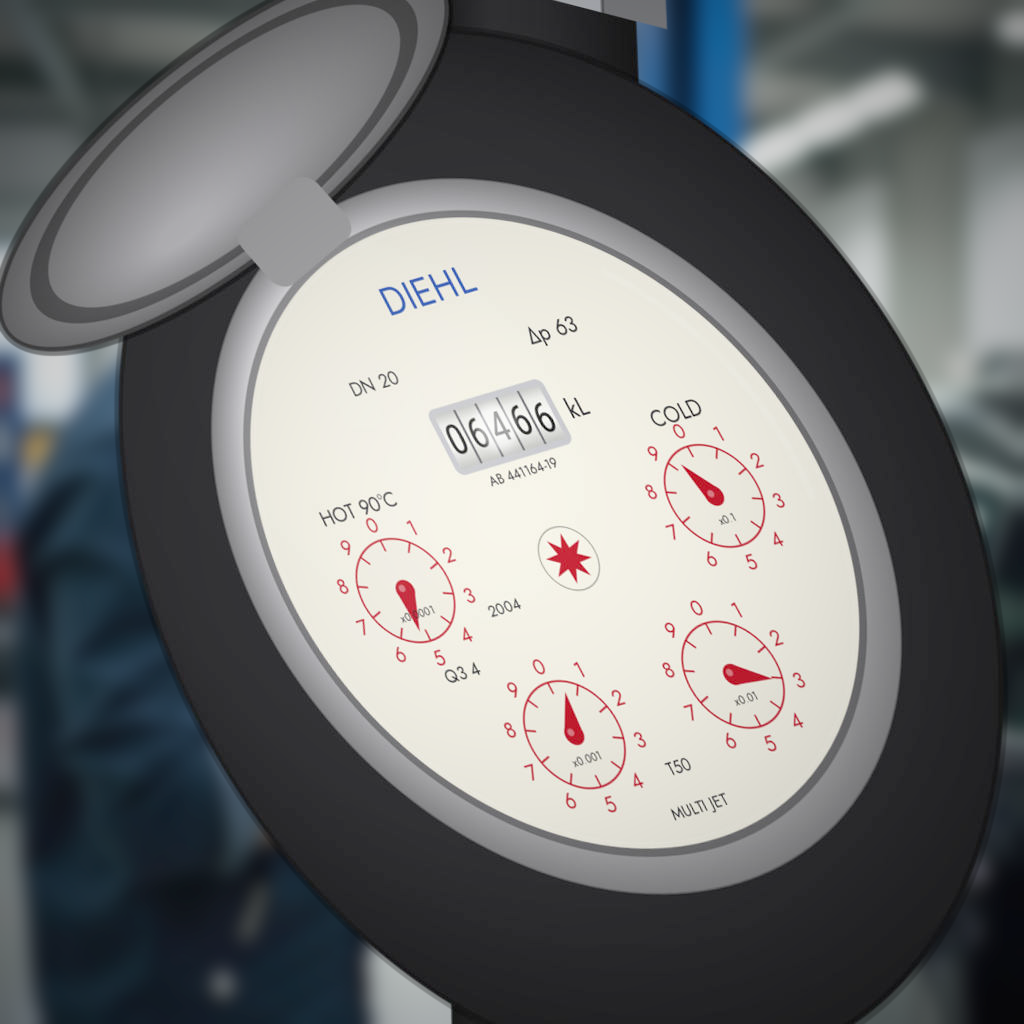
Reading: kL 6465.9305
